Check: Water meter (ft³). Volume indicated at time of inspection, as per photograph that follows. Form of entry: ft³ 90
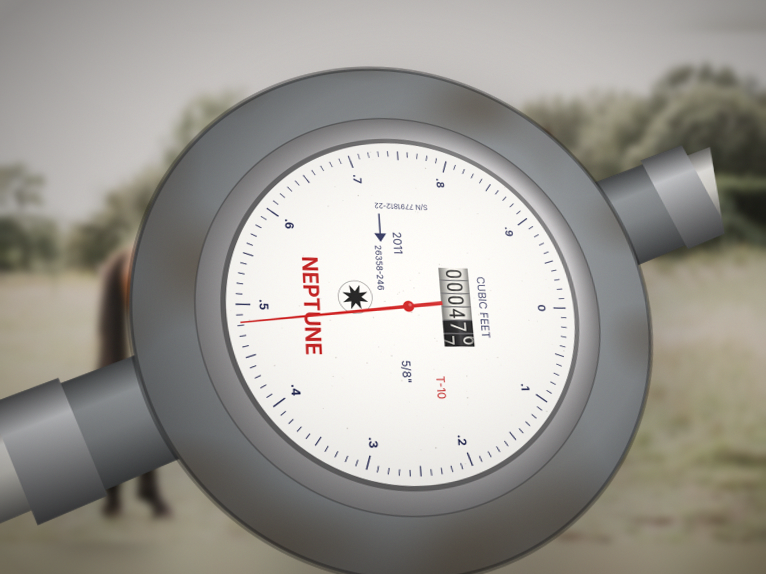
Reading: ft³ 476.48
